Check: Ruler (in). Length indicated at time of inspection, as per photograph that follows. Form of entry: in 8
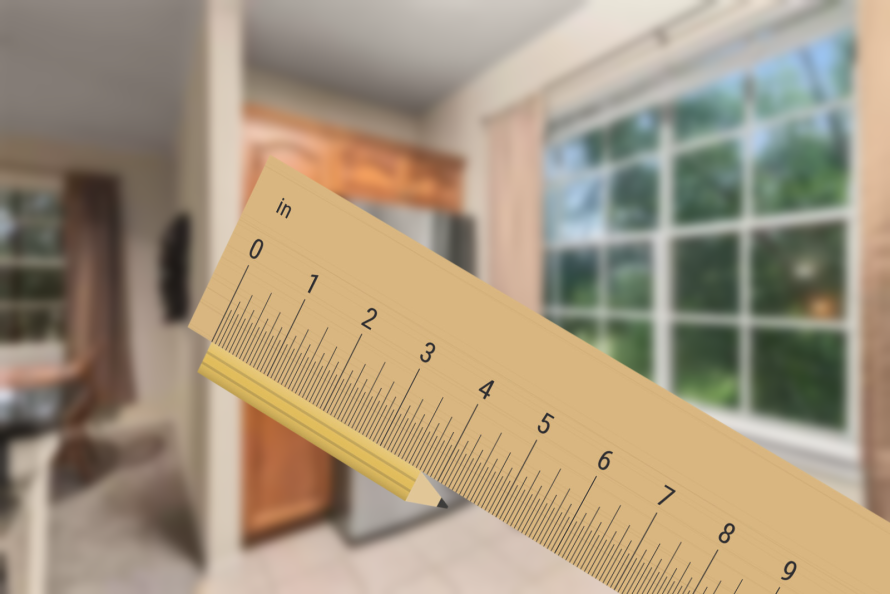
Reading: in 4.3125
